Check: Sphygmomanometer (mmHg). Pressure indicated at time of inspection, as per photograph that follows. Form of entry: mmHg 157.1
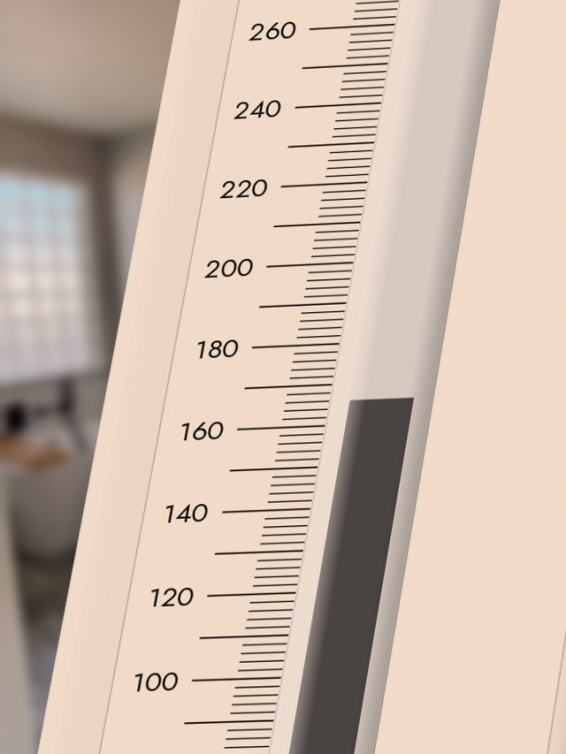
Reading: mmHg 166
